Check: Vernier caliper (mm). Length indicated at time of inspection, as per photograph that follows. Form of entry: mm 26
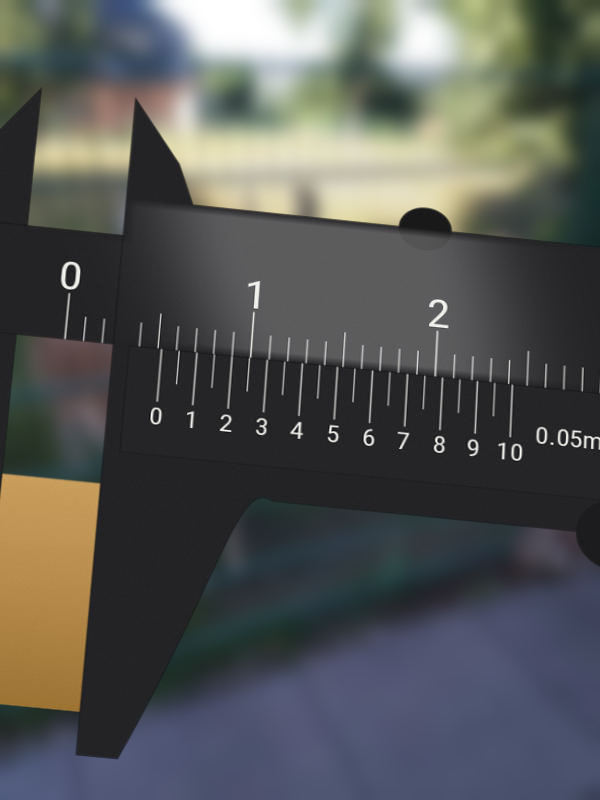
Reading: mm 5.2
